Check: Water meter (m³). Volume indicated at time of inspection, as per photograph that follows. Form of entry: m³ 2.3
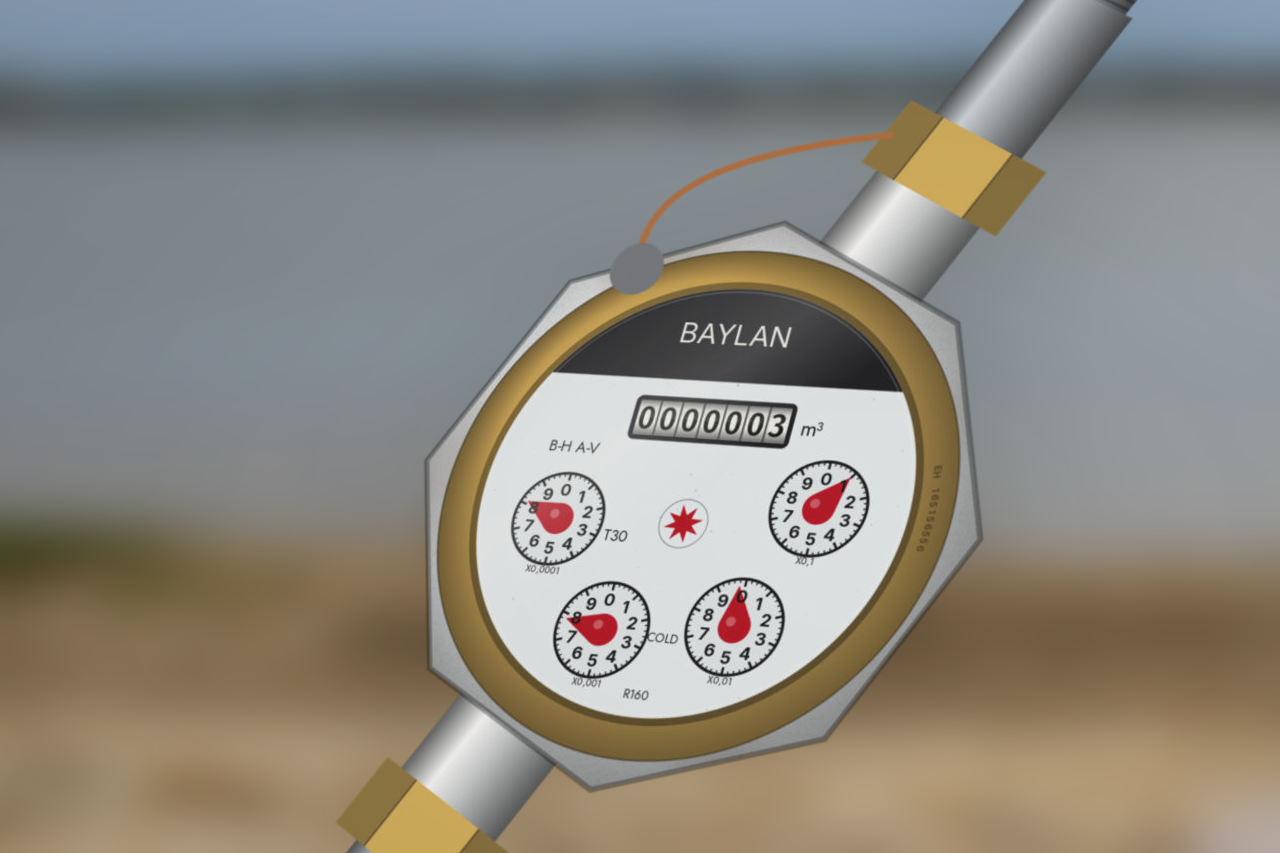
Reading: m³ 3.0978
